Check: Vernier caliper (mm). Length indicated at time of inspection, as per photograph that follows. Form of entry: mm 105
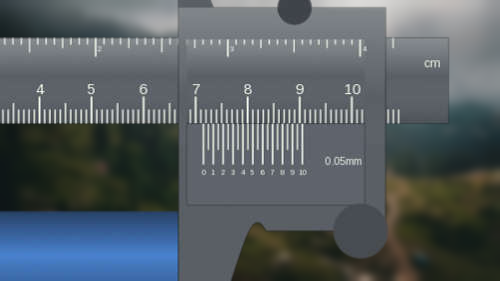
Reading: mm 71.5
